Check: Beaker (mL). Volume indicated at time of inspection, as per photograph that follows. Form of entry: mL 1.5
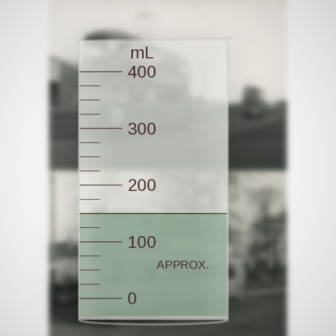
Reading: mL 150
